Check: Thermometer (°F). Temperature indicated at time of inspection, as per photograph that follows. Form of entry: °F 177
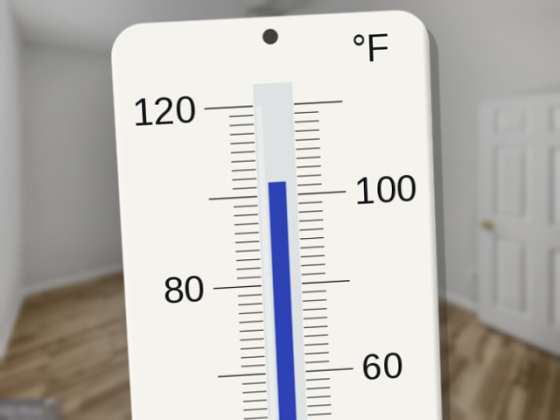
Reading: °F 103
